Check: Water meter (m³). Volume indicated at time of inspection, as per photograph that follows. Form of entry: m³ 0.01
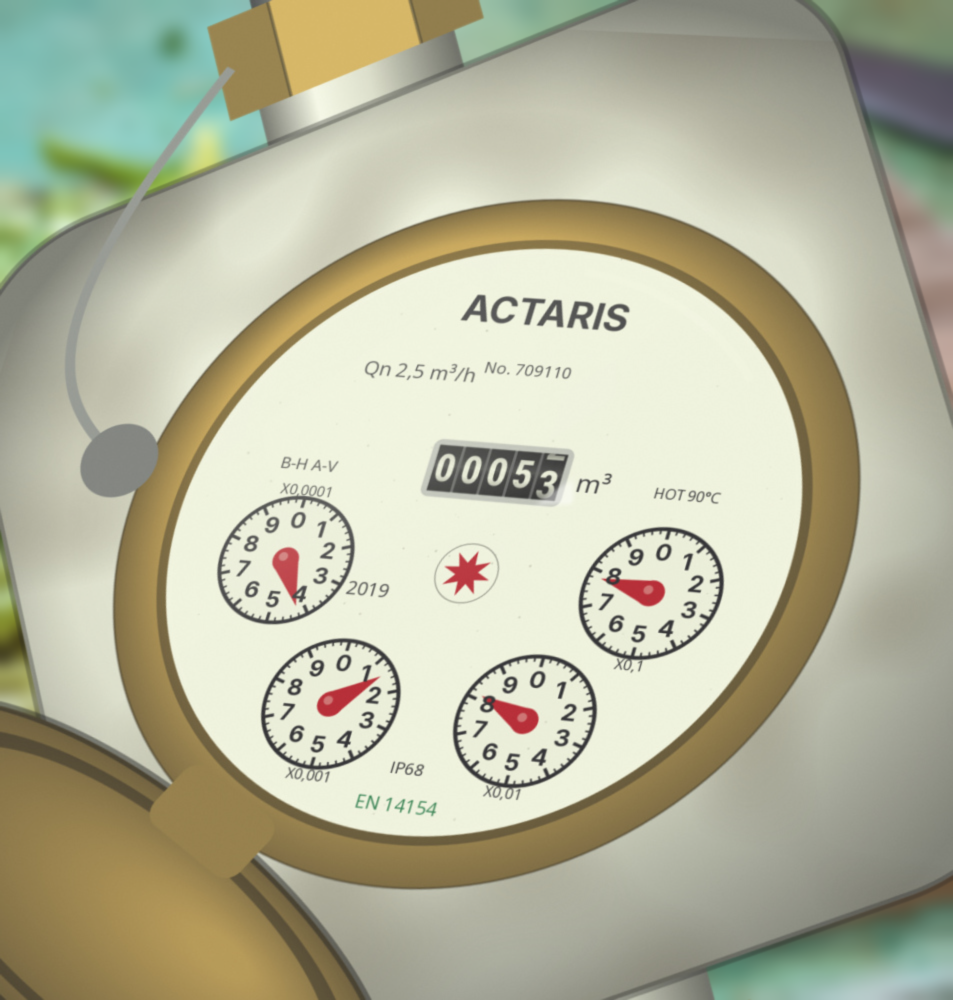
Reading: m³ 52.7814
